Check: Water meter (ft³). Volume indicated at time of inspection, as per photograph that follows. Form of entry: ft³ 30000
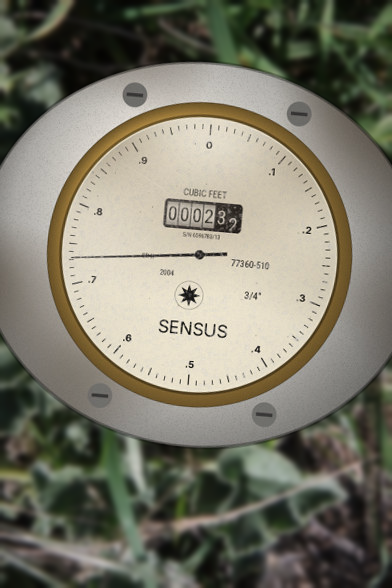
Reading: ft³ 231.73
